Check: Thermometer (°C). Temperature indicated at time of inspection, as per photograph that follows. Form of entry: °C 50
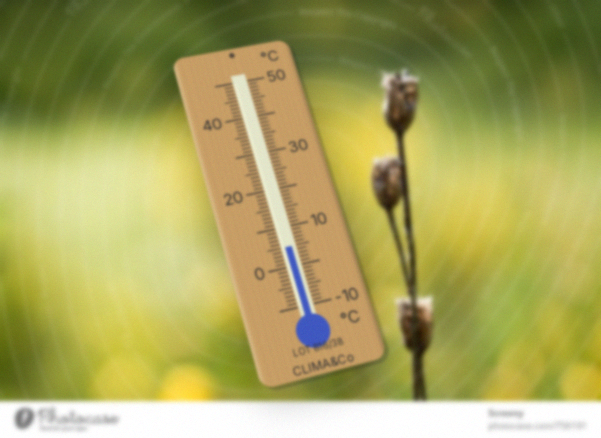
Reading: °C 5
